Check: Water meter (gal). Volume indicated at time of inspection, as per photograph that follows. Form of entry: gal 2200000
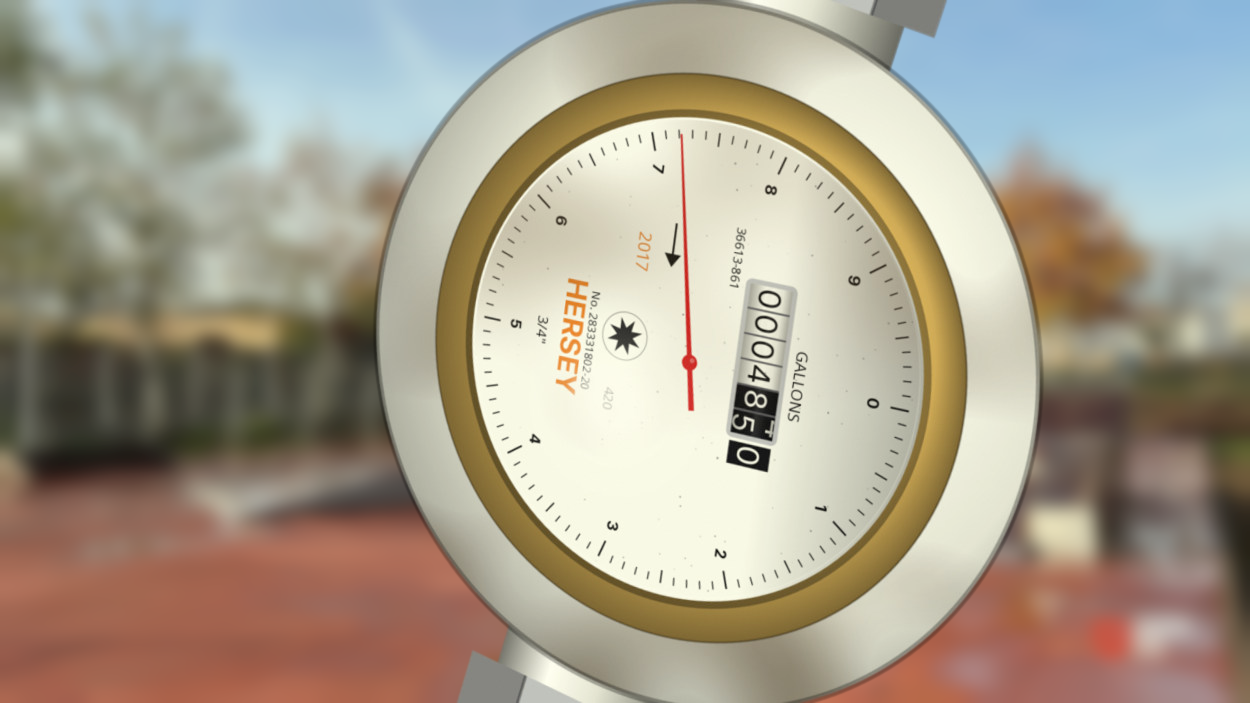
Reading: gal 4847.2
